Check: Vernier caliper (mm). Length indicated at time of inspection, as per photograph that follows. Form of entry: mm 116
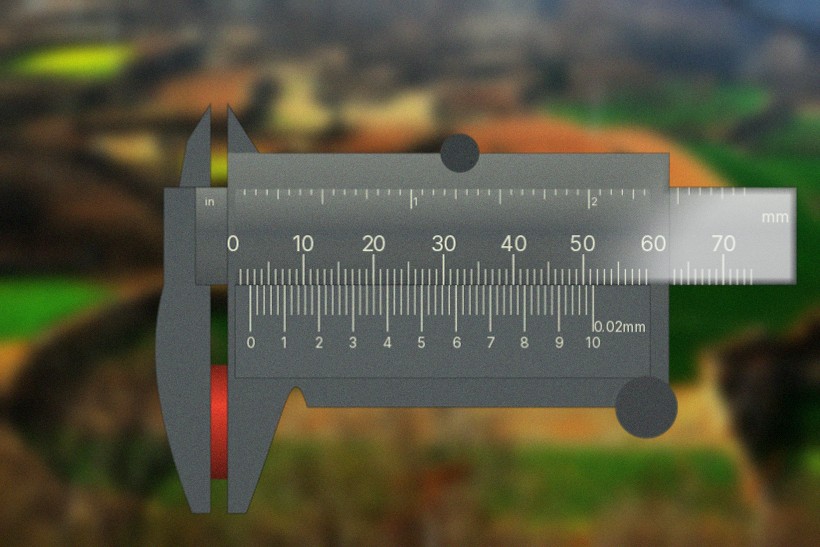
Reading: mm 2.4
